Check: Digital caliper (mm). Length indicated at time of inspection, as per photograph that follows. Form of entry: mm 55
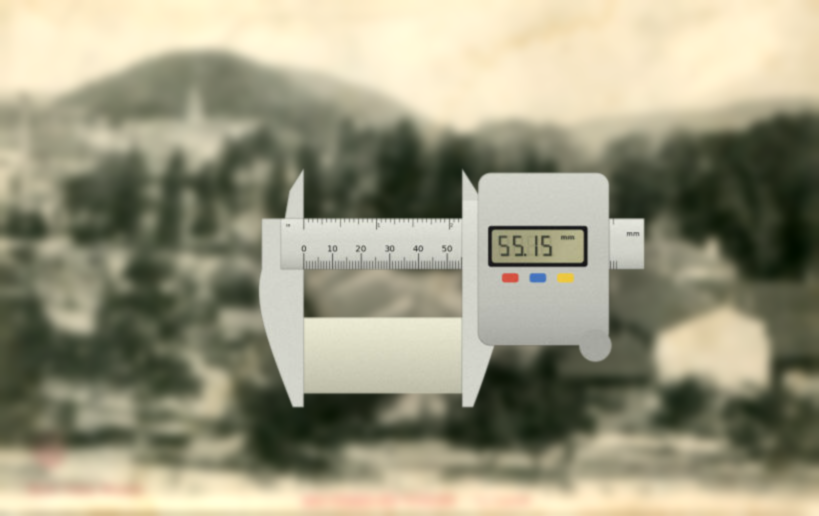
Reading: mm 55.15
